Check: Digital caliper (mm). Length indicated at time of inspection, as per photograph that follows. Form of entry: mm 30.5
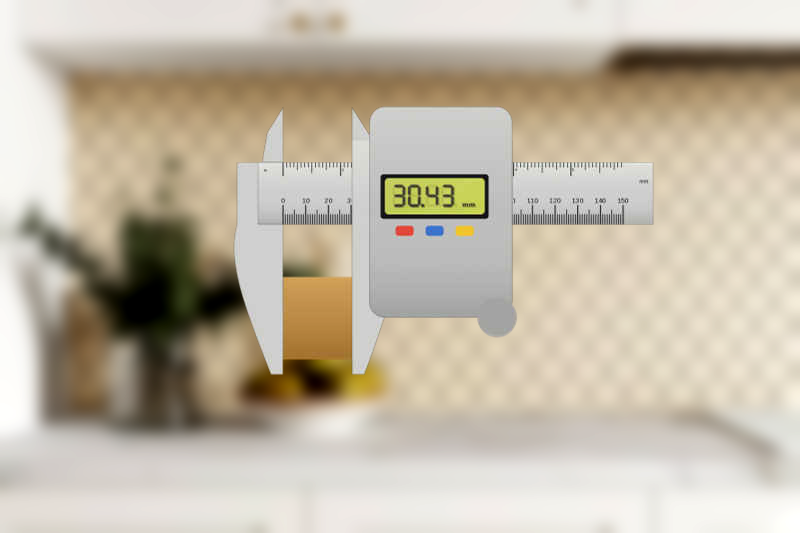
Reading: mm 30.43
